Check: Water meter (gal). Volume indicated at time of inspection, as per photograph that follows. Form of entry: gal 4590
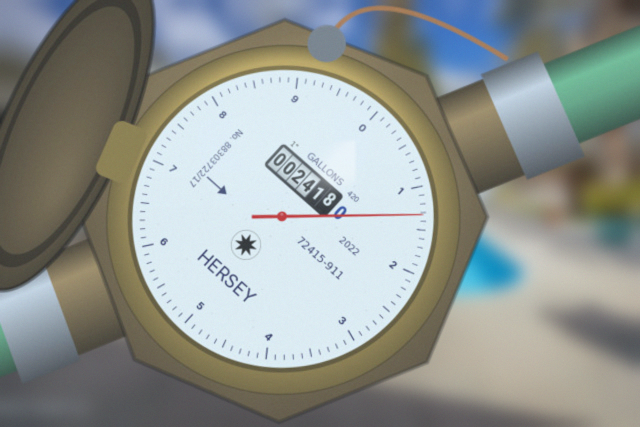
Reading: gal 24181.3
